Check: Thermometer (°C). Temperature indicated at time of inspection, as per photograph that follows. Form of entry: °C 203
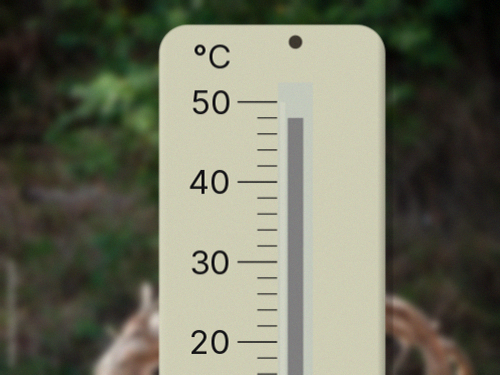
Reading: °C 48
